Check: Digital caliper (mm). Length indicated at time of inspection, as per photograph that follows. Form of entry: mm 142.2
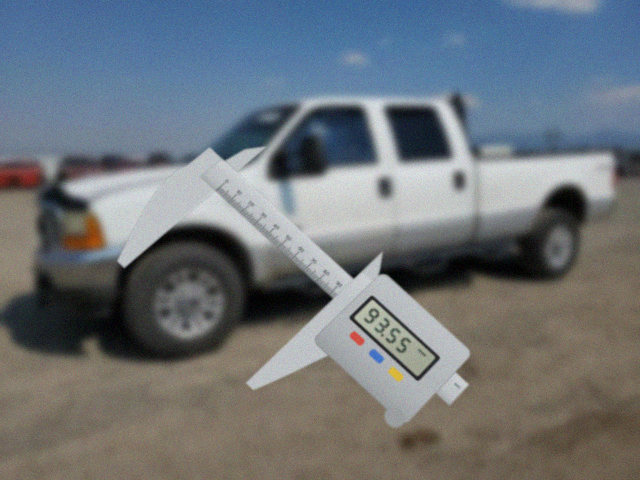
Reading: mm 93.55
